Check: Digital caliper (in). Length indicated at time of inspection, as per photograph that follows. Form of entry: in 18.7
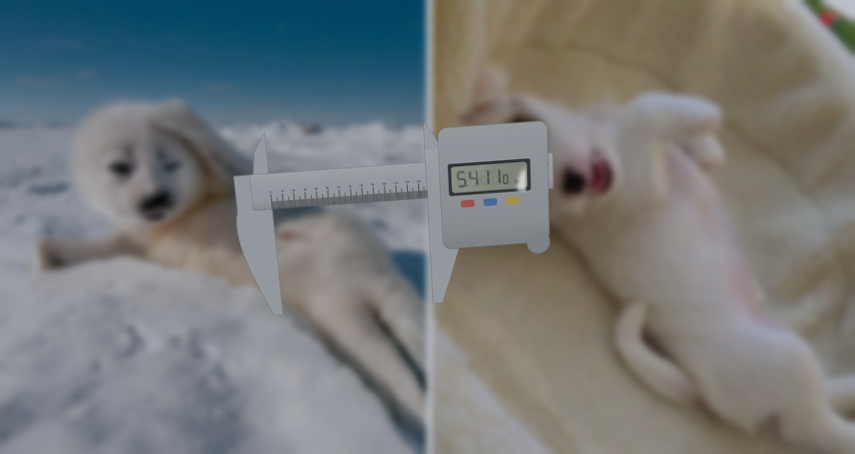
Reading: in 5.4110
